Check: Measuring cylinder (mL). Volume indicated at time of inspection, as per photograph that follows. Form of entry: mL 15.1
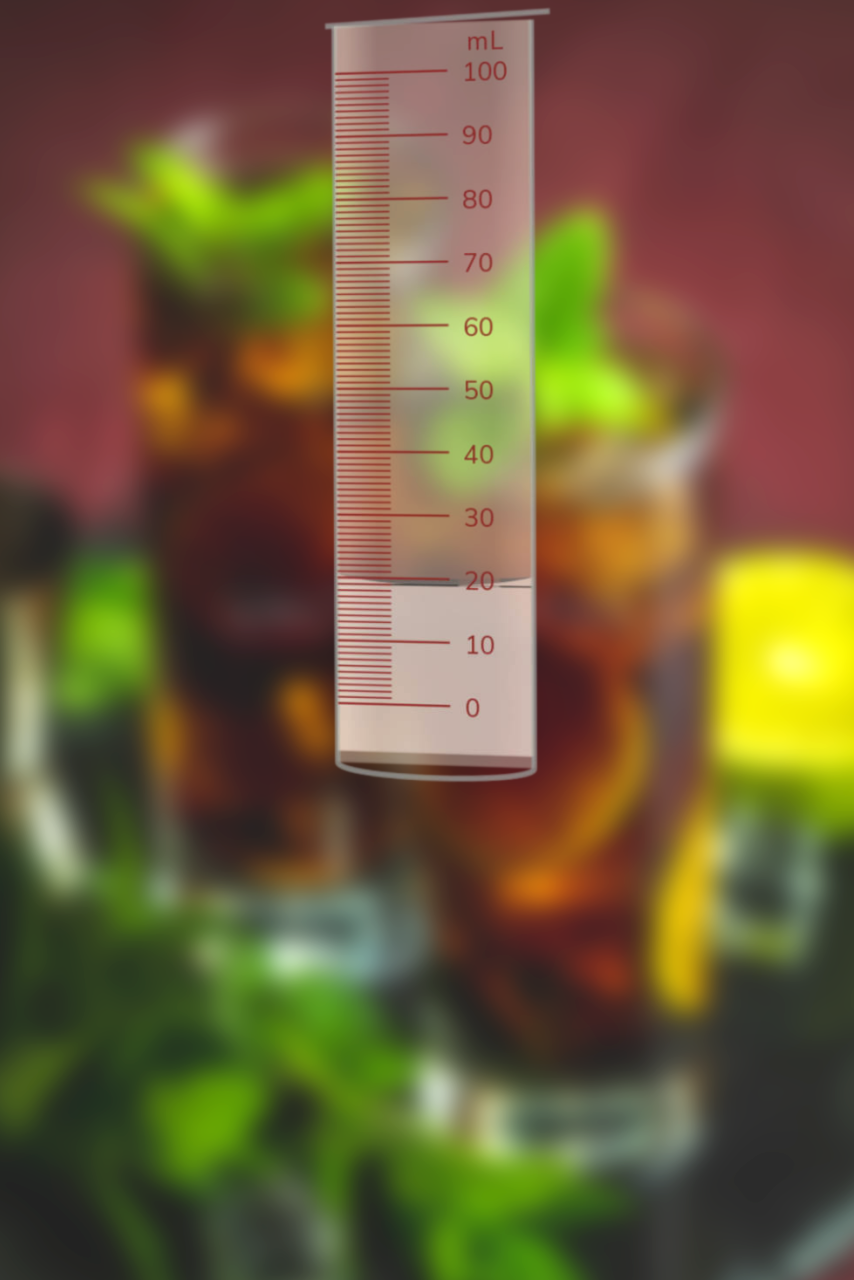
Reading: mL 19
